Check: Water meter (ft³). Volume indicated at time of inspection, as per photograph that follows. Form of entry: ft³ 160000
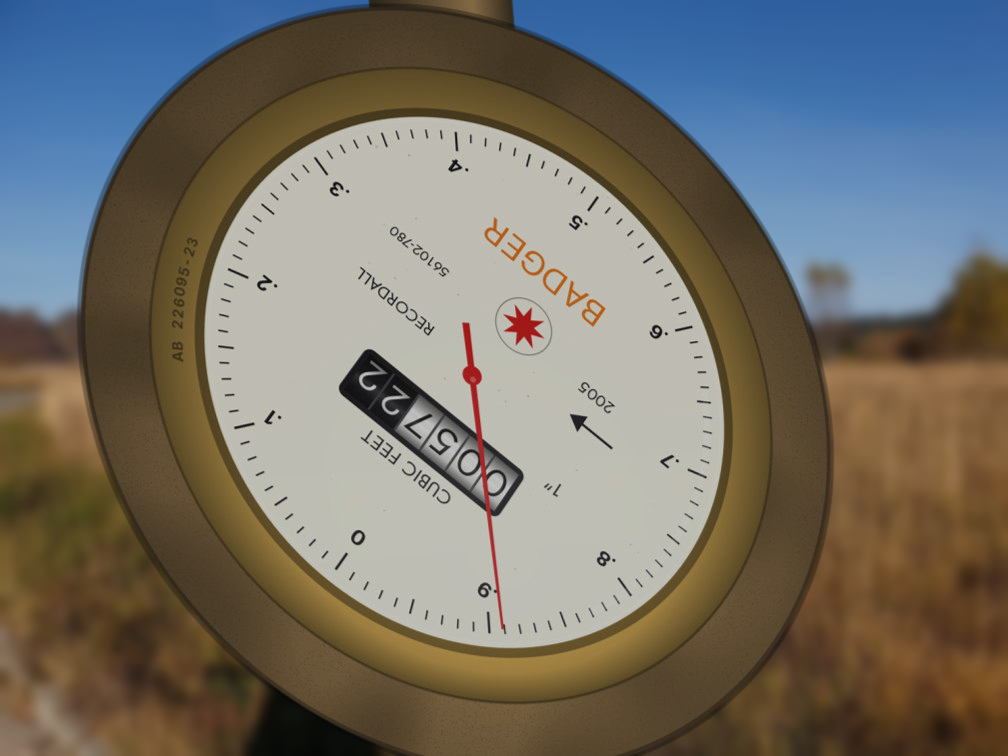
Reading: ft³ 5721.89
